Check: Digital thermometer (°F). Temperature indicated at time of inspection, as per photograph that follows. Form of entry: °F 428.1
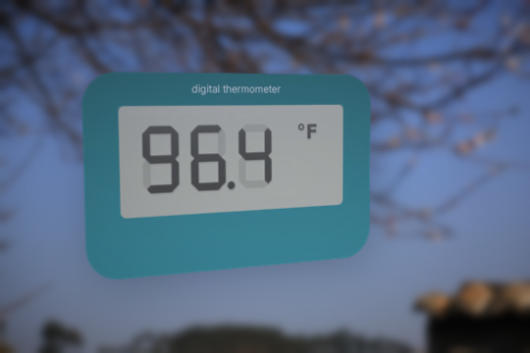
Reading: °F 96.4
